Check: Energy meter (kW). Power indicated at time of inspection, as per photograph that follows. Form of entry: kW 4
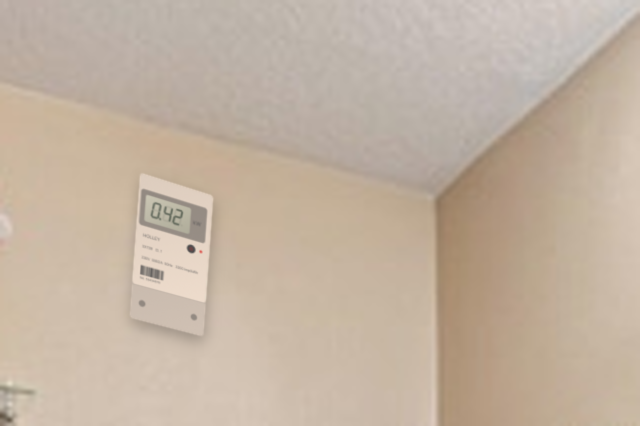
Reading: kW 0.42
